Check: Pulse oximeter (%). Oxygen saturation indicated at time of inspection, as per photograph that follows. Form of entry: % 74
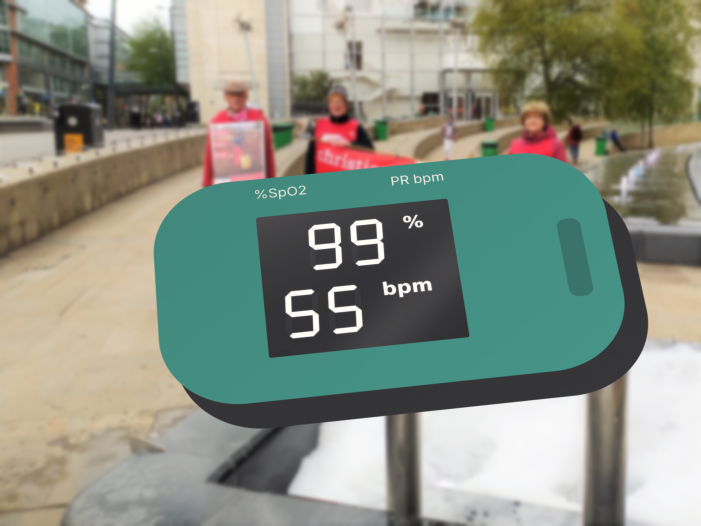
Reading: % 99
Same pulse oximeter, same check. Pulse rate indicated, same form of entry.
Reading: bpm 55
